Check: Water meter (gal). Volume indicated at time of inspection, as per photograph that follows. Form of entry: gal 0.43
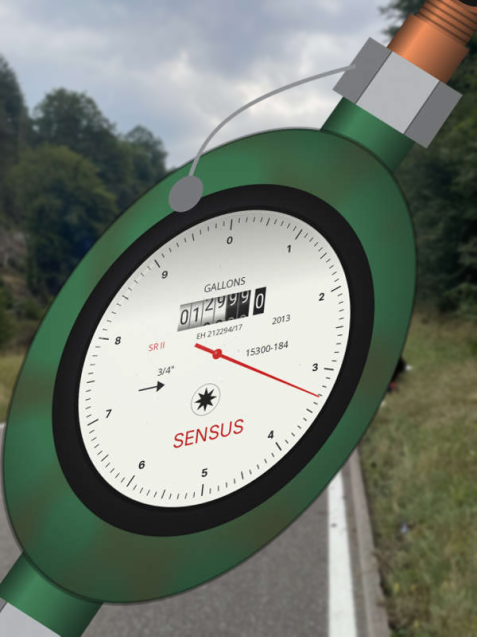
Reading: gal 129993.3
